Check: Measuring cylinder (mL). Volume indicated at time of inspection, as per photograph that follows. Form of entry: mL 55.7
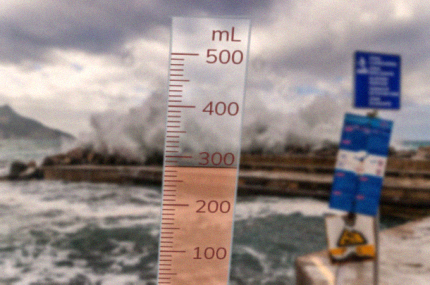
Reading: mL 280
